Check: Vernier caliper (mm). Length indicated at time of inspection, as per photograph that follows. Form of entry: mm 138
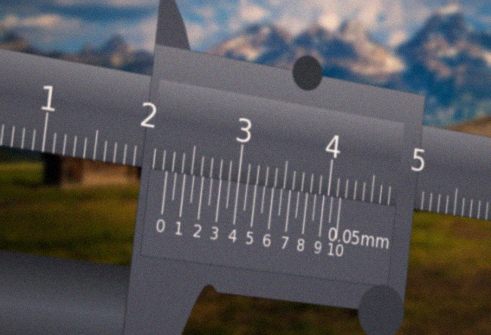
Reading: mm 22.4
